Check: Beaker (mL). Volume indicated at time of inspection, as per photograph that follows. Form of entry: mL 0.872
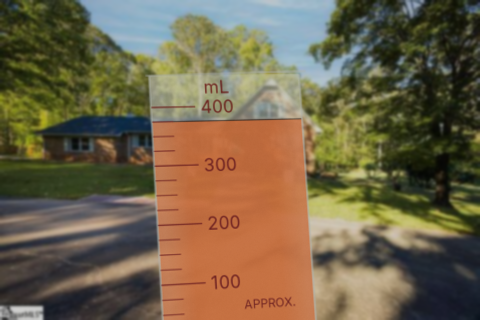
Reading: mL 375
